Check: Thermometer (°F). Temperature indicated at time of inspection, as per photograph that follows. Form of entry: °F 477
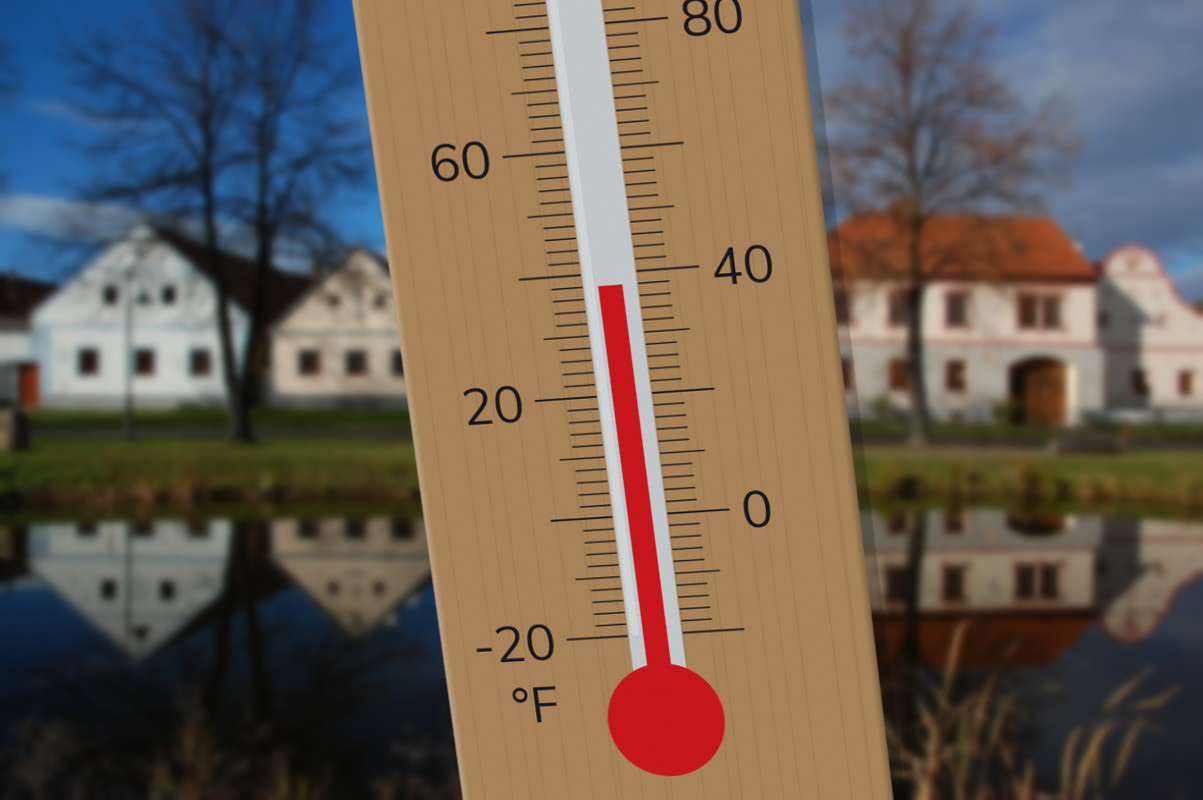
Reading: °F 38
